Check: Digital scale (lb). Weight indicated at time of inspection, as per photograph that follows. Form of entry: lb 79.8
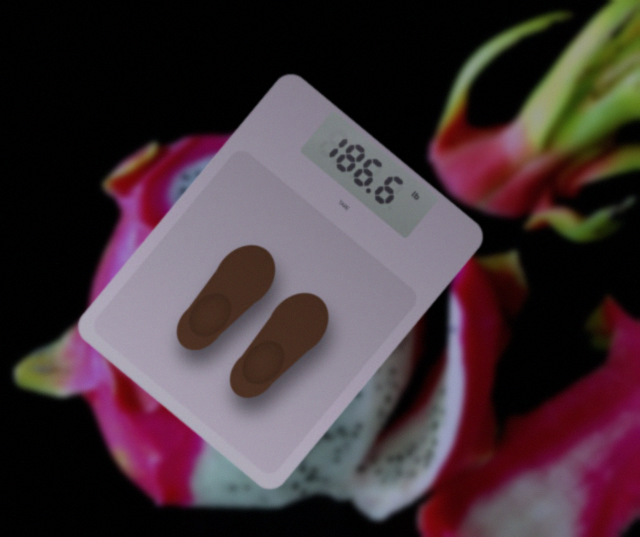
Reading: lb 186.6
